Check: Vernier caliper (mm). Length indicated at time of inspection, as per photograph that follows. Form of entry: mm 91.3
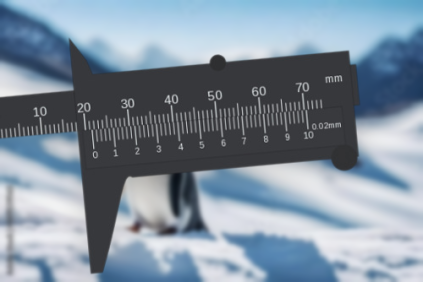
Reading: mm 21.5
